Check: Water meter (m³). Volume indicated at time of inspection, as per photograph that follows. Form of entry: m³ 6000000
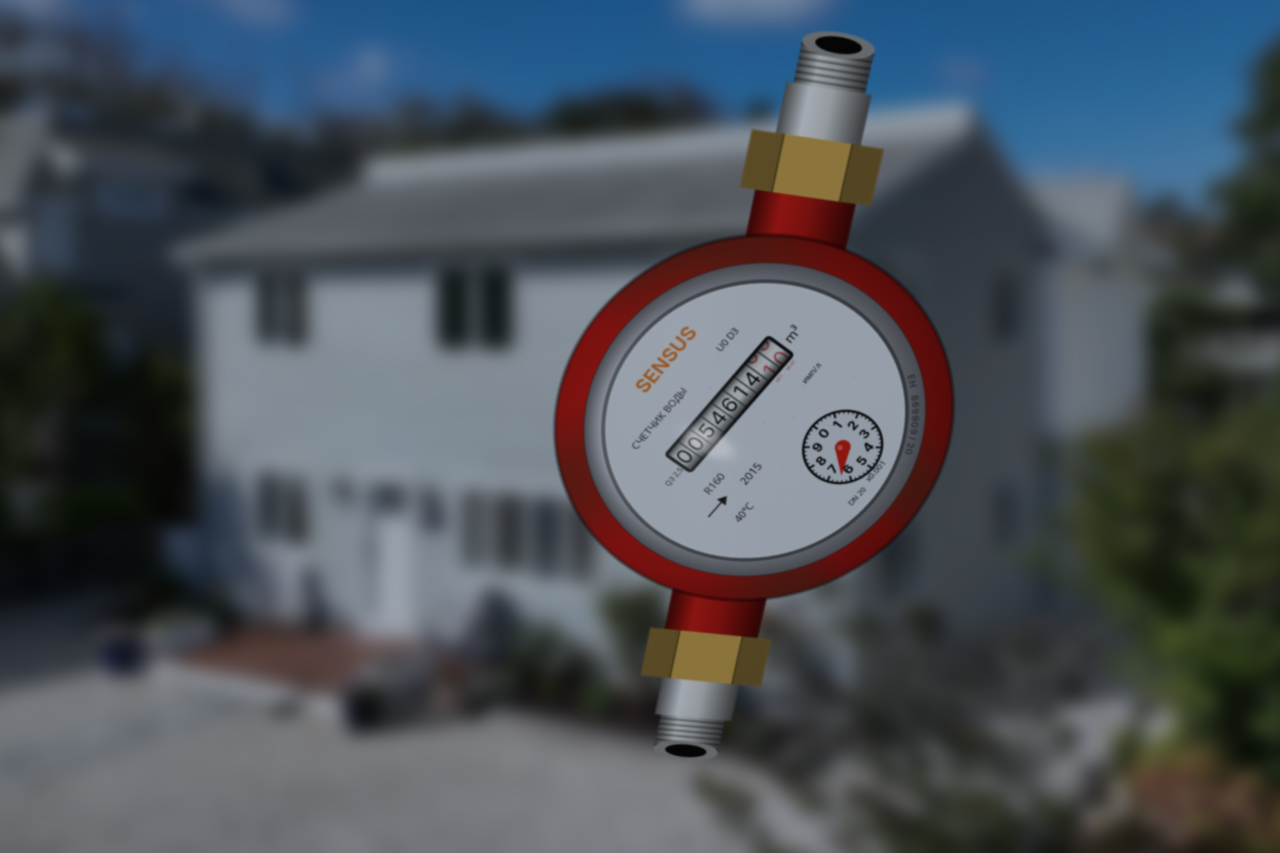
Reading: m³ 54614.096
